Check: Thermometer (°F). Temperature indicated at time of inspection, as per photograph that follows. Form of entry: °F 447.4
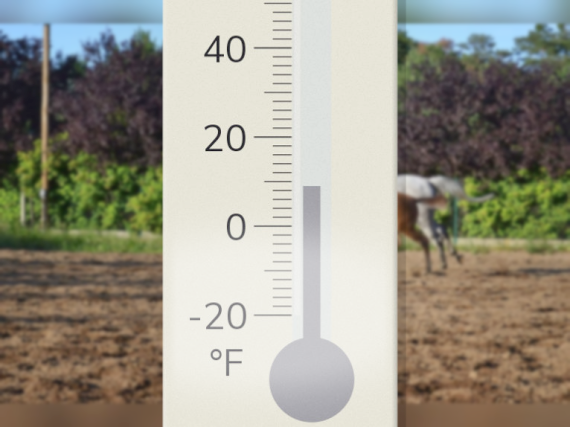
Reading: °F 9
